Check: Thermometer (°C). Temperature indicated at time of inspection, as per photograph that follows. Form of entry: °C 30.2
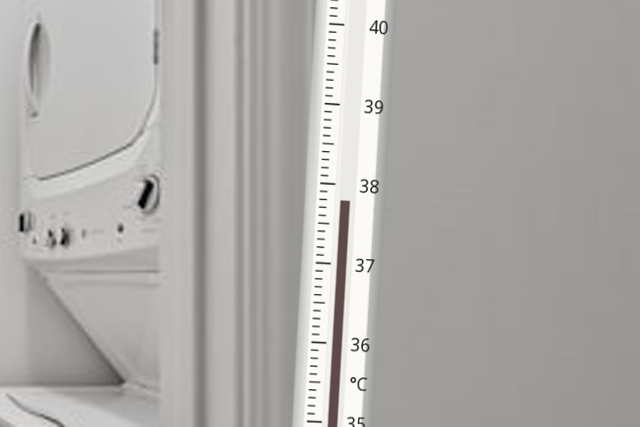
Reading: °C 37.8
